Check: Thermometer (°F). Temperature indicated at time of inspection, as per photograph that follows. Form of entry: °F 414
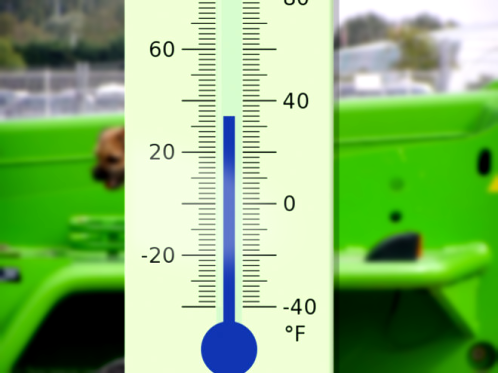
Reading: °F 34
